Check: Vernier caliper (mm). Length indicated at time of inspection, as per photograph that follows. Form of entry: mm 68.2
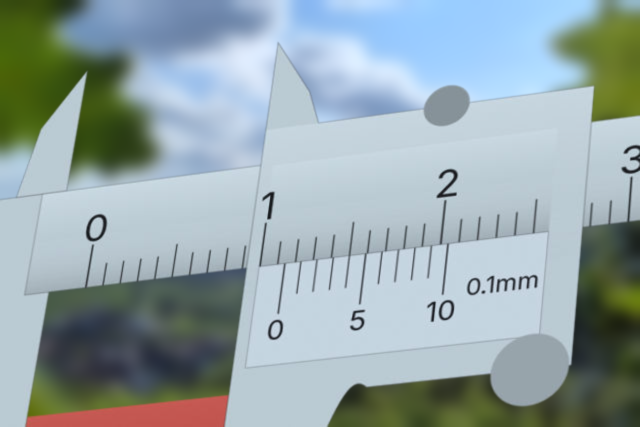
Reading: mm 11.4
